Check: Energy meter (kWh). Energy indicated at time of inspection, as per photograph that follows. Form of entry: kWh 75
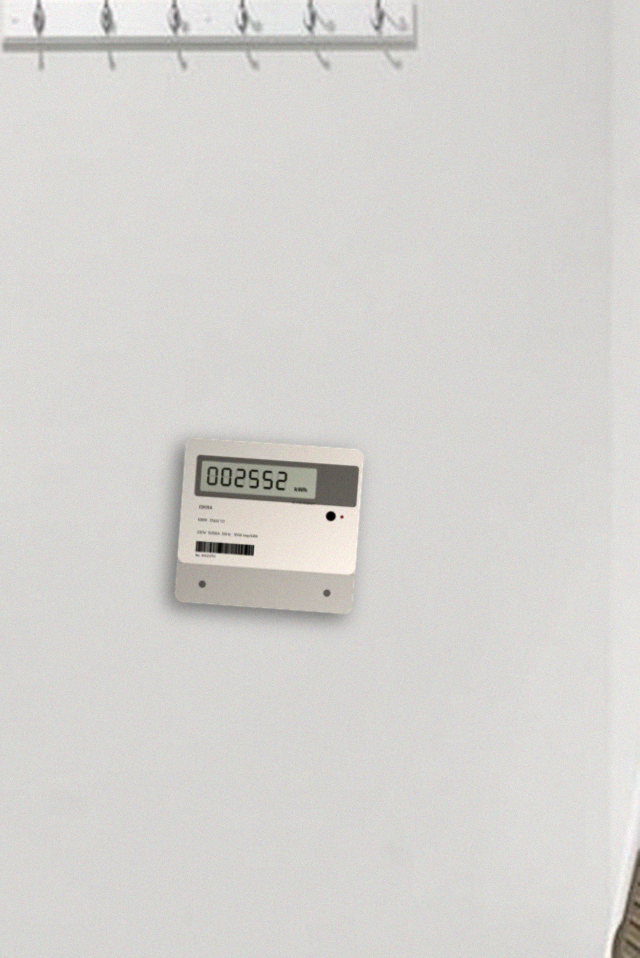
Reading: kWh 2552
